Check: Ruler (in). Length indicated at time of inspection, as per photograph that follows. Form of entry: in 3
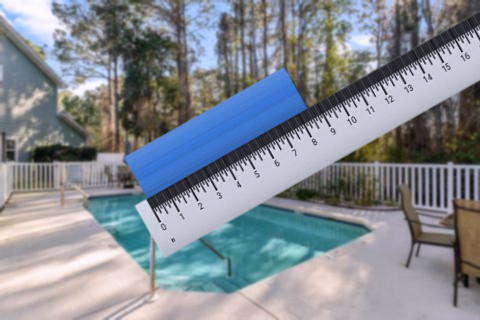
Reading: in 8.5
